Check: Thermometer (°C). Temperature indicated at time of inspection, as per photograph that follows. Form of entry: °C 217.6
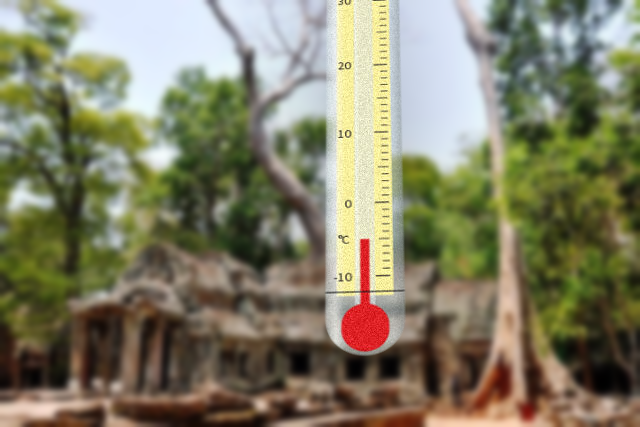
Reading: °C -5
